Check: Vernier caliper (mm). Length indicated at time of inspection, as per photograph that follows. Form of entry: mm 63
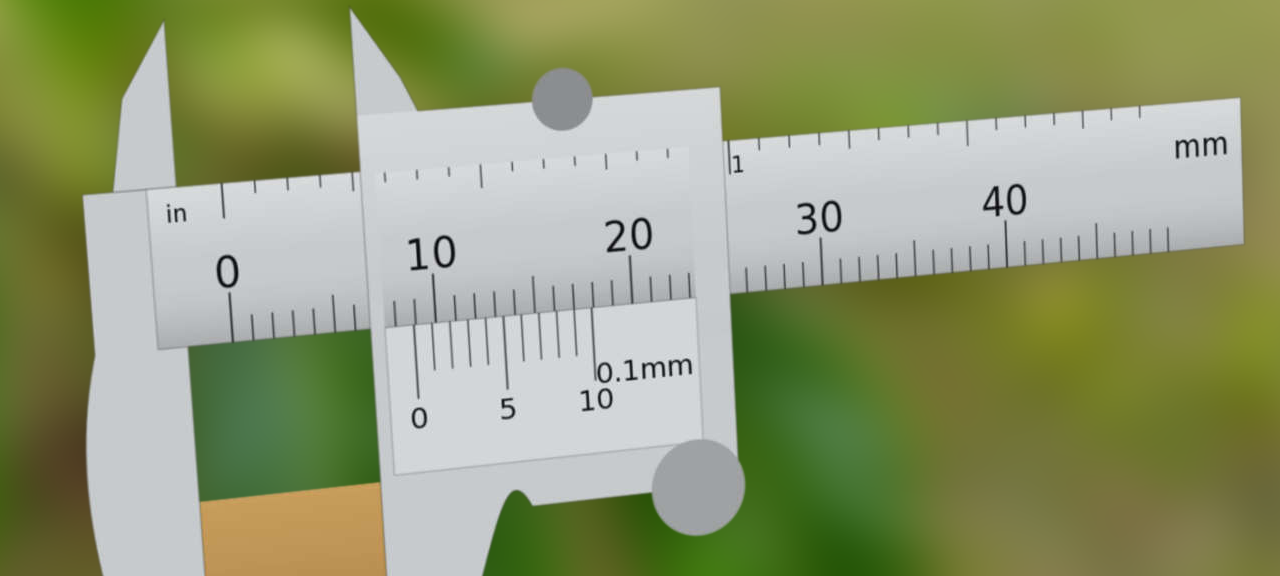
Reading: mm 8.9
